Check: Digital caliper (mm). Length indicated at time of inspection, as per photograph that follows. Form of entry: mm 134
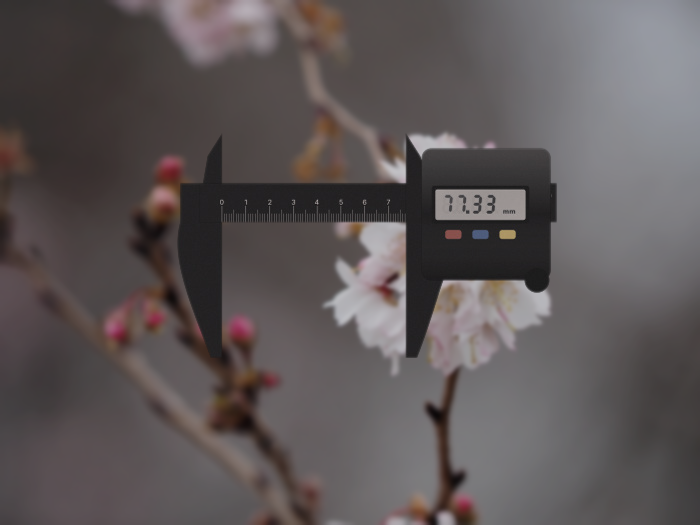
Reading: mm 77.33
